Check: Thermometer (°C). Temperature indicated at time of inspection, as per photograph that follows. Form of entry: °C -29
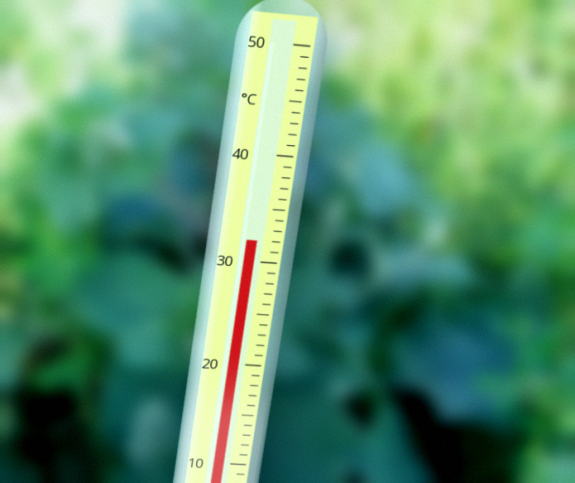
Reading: °C 32
